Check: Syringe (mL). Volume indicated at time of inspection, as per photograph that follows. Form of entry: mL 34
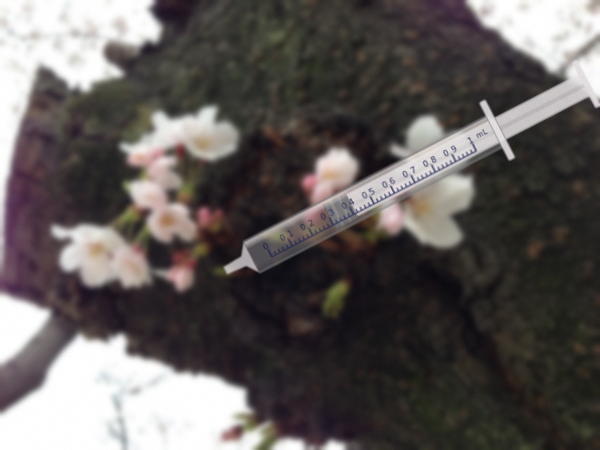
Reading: mL 0.3
